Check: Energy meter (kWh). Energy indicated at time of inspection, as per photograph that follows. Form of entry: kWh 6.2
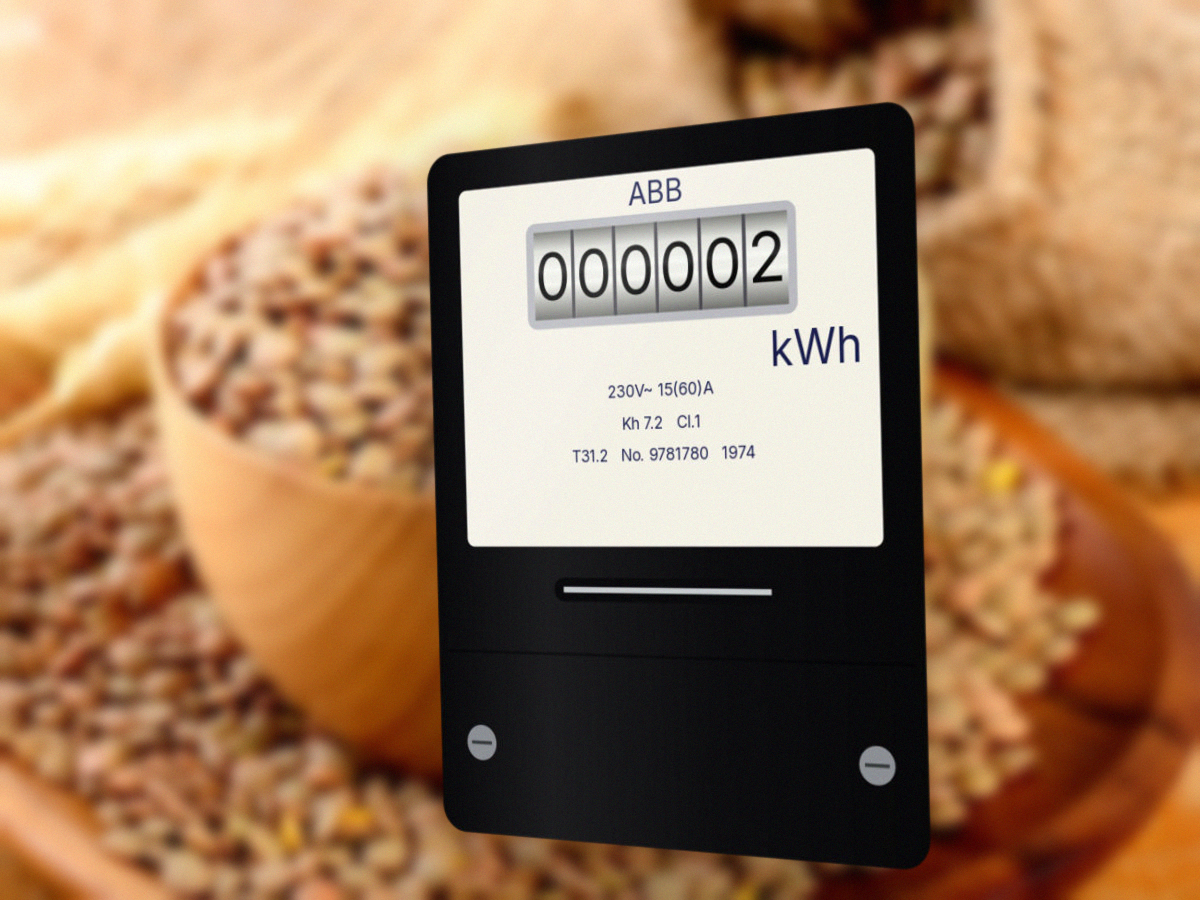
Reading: kWh 2
